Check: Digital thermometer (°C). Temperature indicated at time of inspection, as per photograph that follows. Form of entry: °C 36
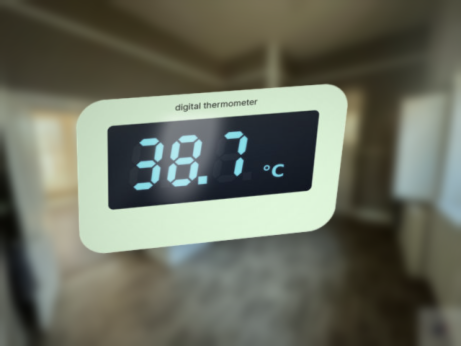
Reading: °C 38.7
